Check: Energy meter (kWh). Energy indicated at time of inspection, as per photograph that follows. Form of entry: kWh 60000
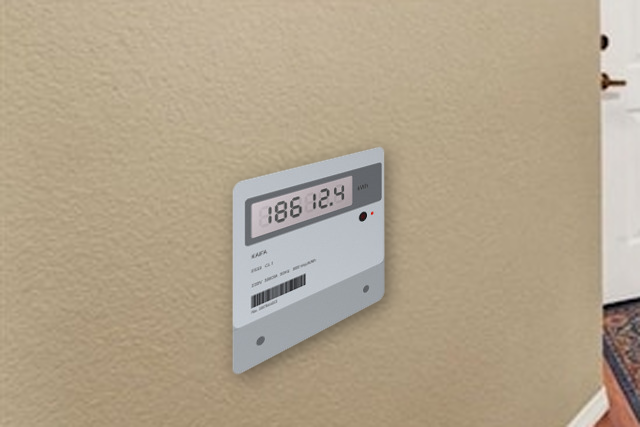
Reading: kWh 18612.4
